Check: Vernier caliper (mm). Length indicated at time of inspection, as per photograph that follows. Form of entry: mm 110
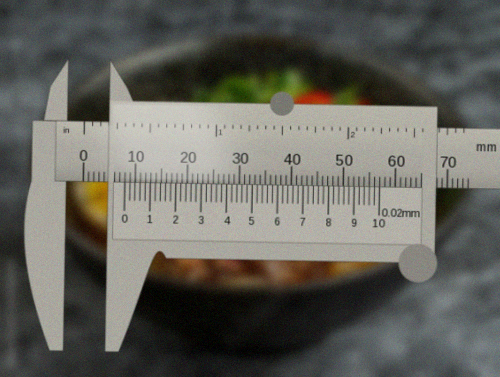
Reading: mm 8.0
